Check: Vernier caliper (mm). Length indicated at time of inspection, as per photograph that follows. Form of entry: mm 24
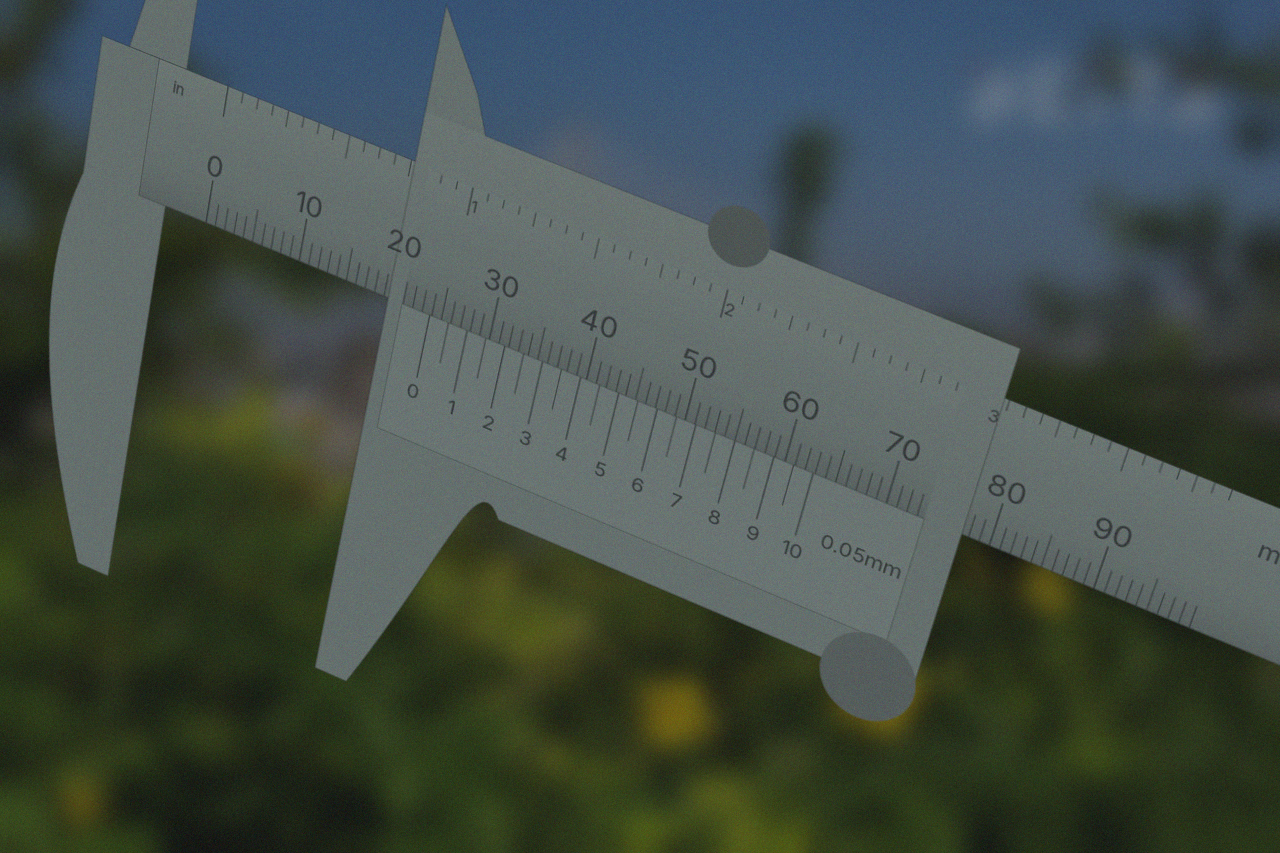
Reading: mm 23.8
